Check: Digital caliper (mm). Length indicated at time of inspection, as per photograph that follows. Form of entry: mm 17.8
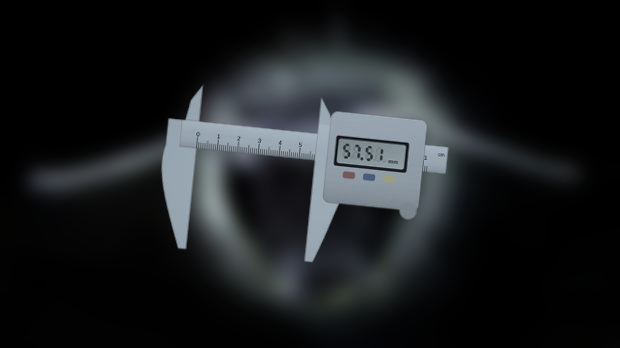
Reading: mm 57.51
